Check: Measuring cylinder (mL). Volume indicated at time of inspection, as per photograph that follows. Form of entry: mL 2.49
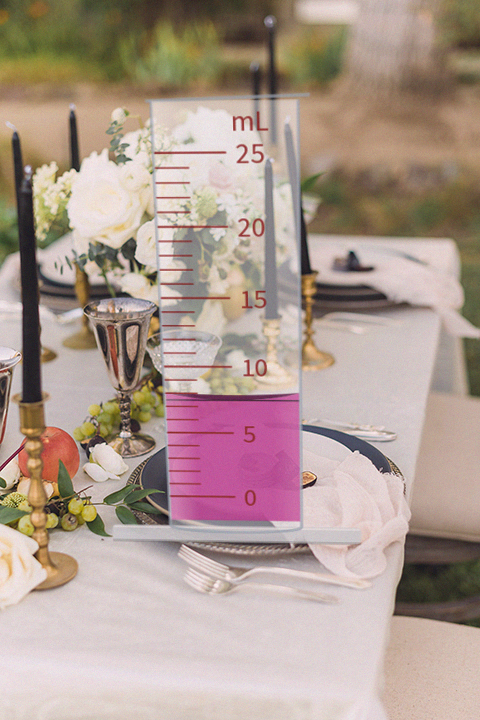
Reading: mL 7.5
